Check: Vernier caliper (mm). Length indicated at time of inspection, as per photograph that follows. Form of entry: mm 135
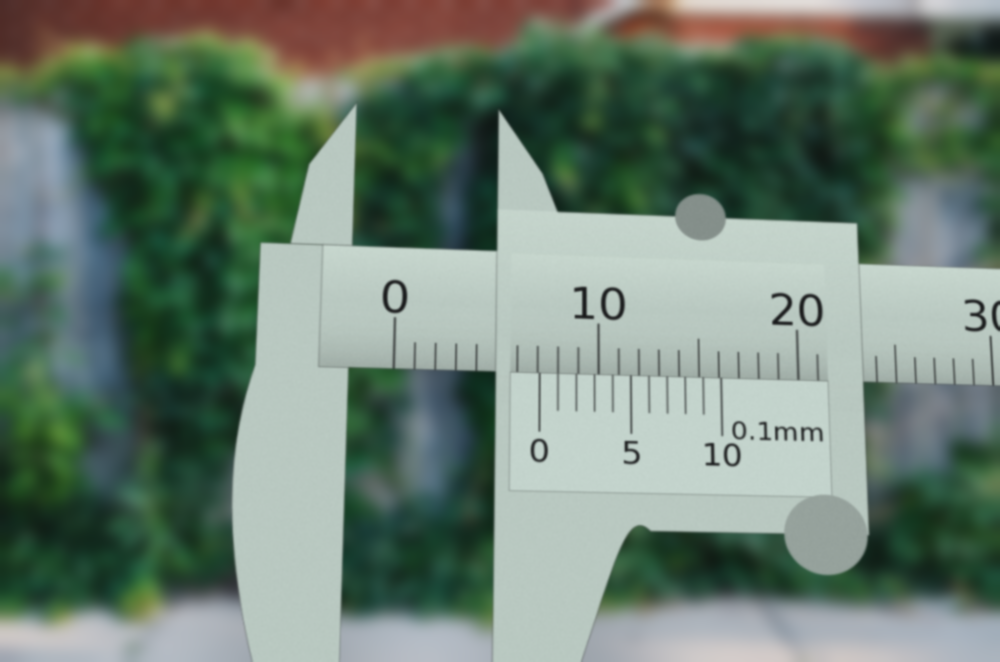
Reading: mm 7.1
